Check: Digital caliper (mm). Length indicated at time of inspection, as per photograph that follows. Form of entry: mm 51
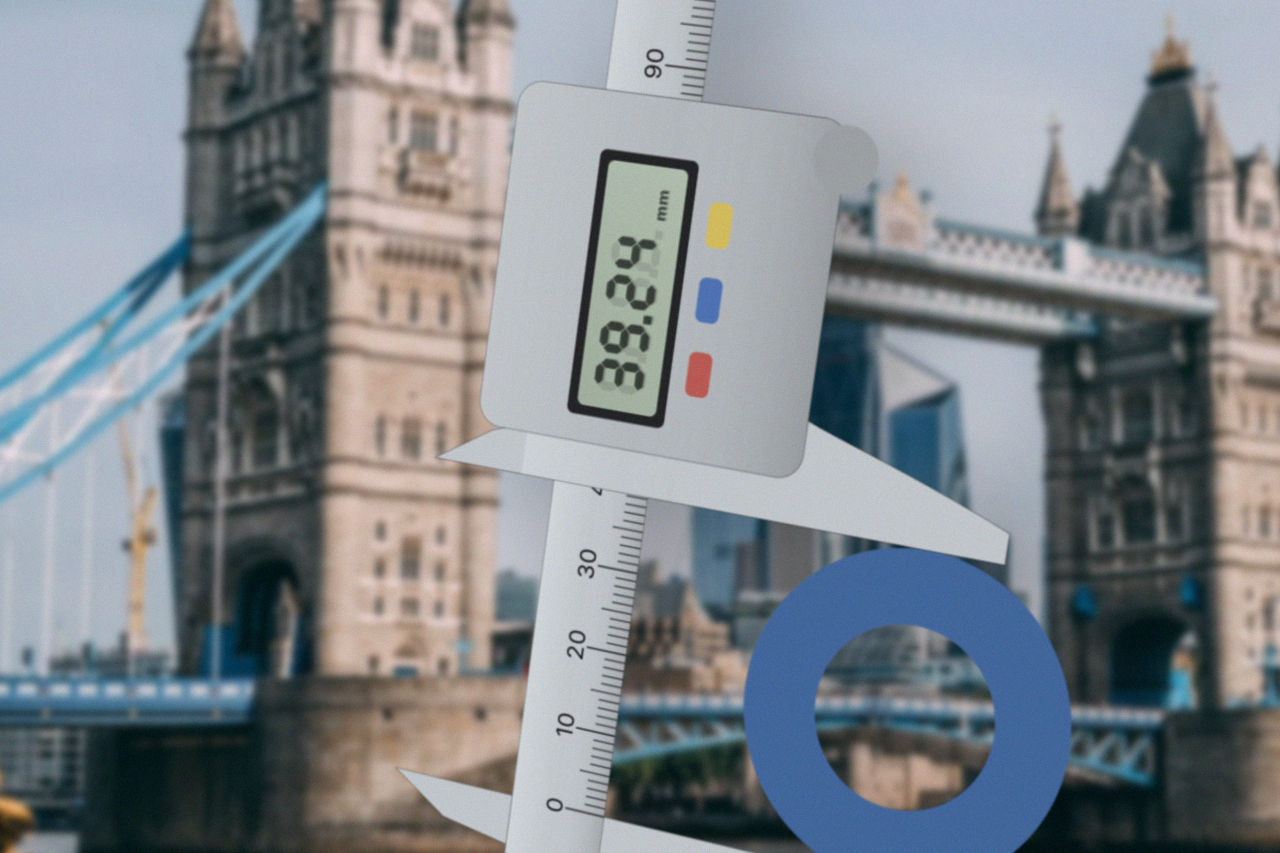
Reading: mm 39.24
